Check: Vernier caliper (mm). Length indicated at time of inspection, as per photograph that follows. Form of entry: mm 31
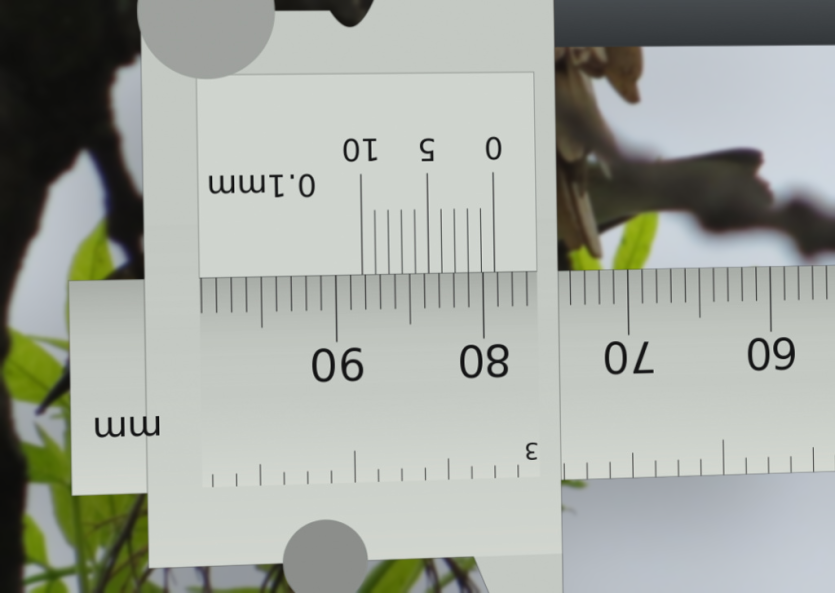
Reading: mm 79.2
